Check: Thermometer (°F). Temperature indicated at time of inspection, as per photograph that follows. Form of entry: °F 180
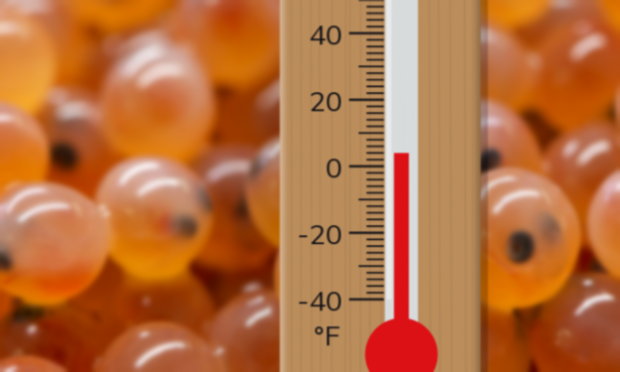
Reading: °F 4
